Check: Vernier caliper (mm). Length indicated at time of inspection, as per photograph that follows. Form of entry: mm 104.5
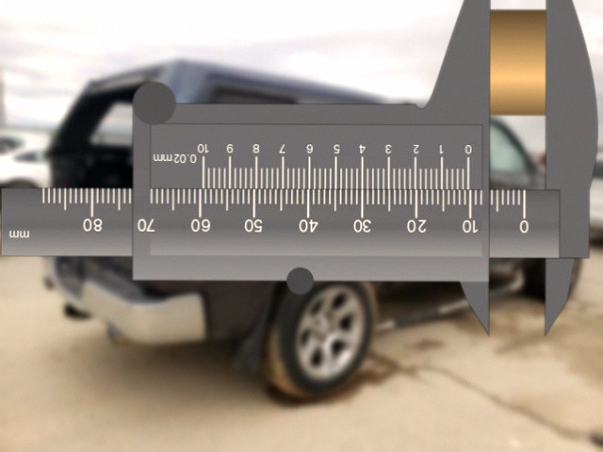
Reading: mm 10.4
